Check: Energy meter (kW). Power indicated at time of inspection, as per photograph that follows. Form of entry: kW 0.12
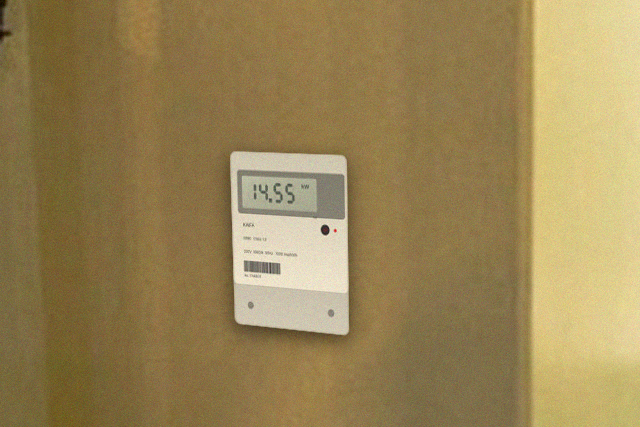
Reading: kW 14.55
